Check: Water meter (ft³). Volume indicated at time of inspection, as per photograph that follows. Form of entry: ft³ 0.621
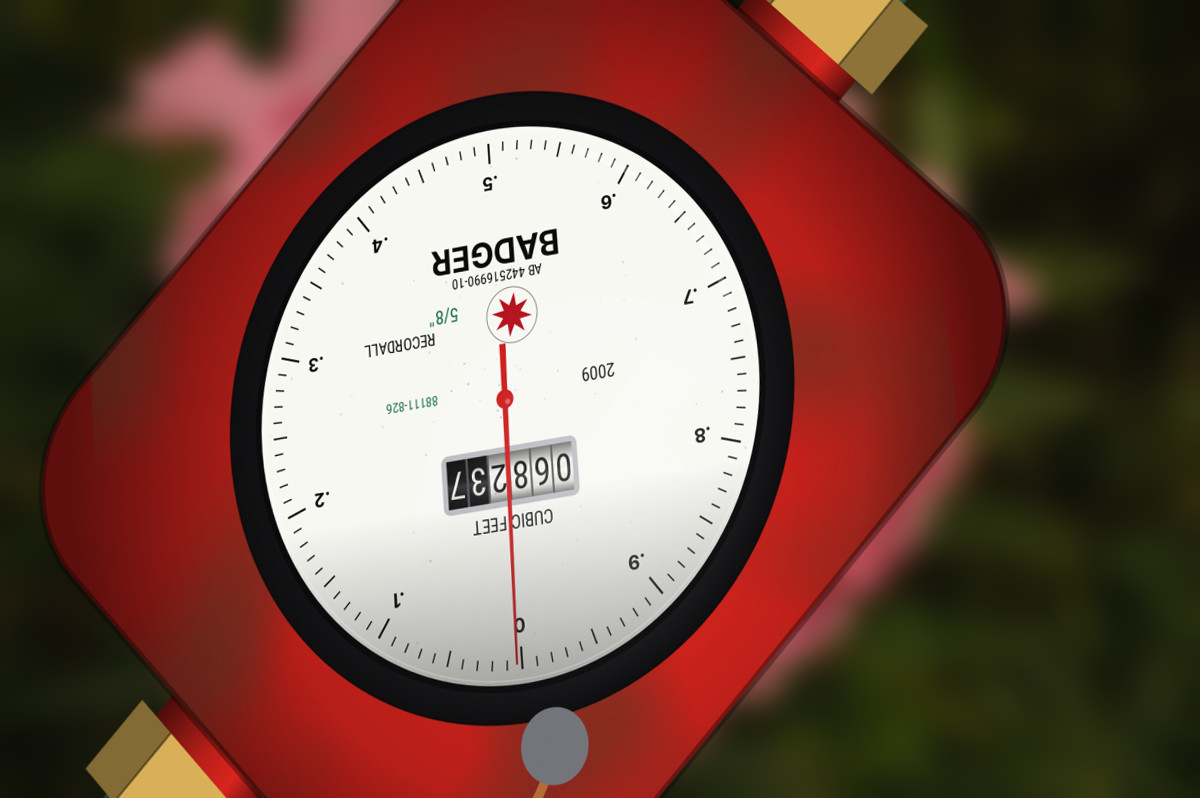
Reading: ft³ 68237.00
